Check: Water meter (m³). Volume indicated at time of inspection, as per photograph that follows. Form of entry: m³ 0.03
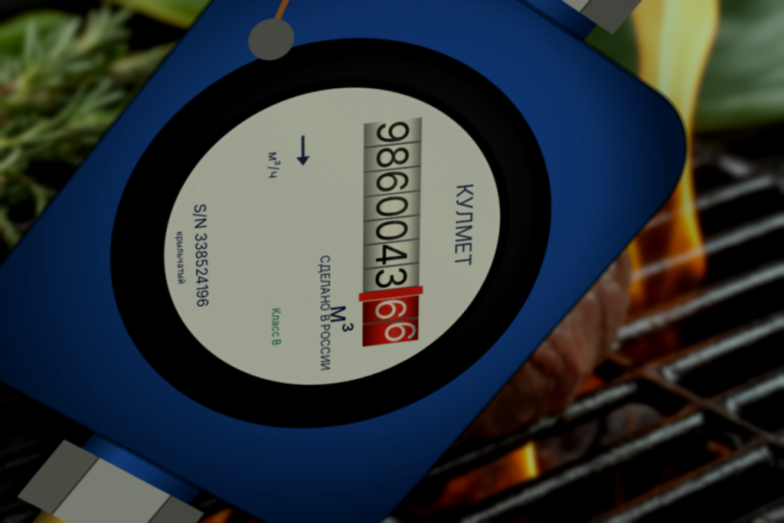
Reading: m³ 9860043.66
